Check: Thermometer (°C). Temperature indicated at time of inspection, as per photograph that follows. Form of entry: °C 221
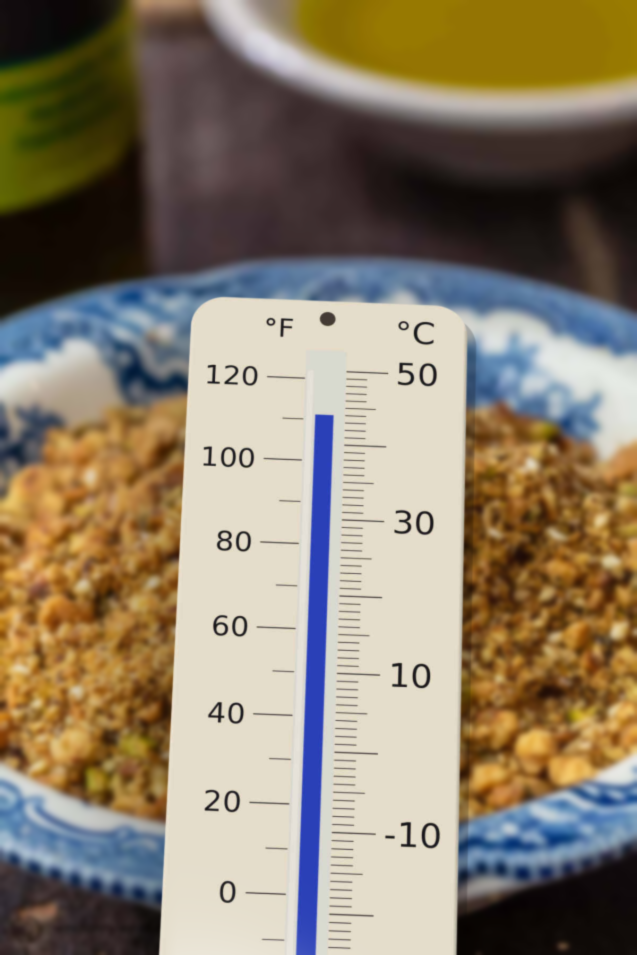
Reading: °C 44
